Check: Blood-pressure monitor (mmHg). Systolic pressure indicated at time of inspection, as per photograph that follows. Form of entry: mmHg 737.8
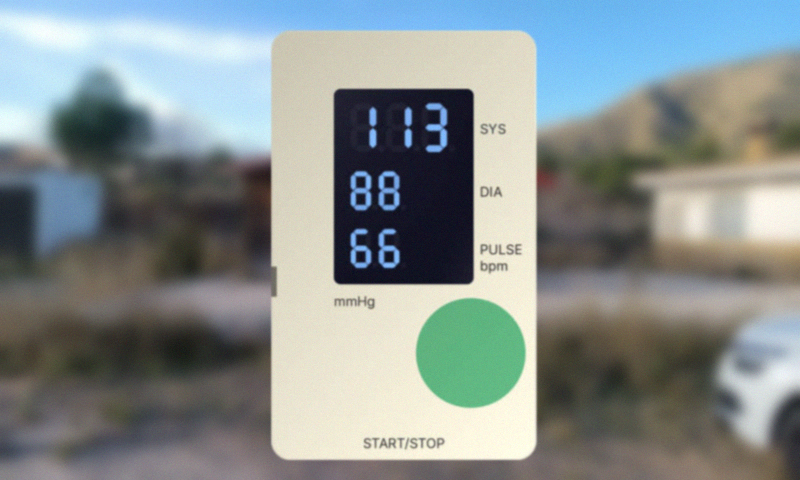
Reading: mmHg 113
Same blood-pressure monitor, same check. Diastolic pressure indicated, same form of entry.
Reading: mmHg 88
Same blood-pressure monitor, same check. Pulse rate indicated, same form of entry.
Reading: bpm 66
